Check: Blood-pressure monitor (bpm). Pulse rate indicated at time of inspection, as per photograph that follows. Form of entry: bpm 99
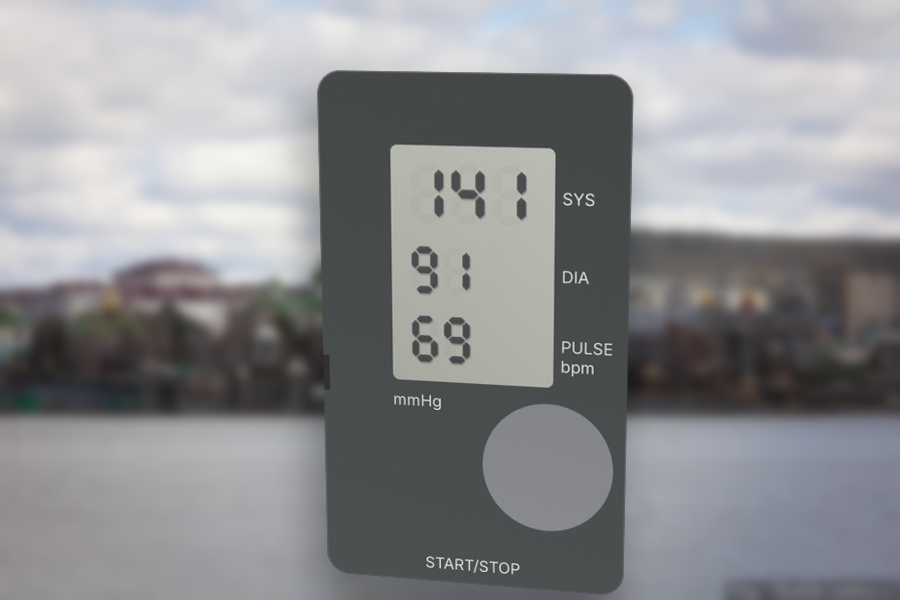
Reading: bpm 69
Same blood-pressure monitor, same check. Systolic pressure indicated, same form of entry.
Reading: mmHg 141
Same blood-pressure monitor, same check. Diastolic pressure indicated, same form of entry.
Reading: mmHg 91
